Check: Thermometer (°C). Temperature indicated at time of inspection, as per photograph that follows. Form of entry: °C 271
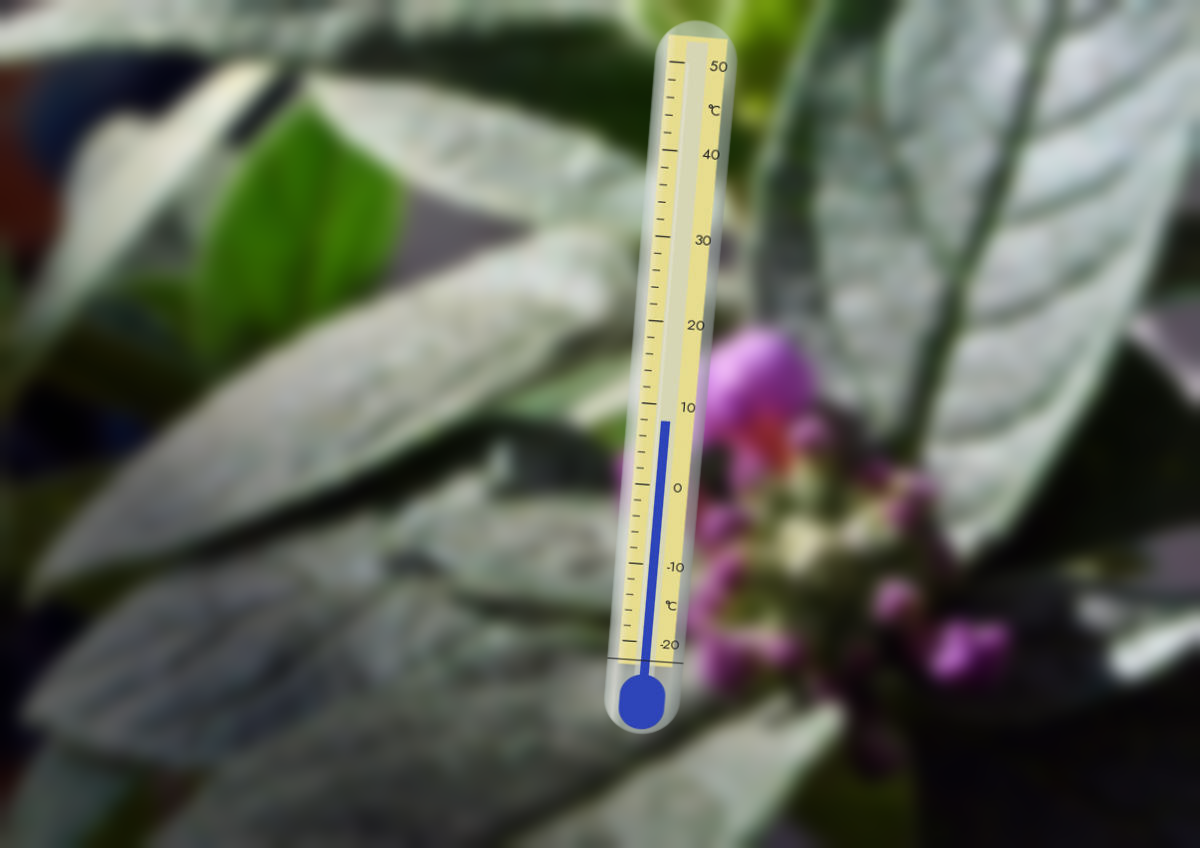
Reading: °C 8
